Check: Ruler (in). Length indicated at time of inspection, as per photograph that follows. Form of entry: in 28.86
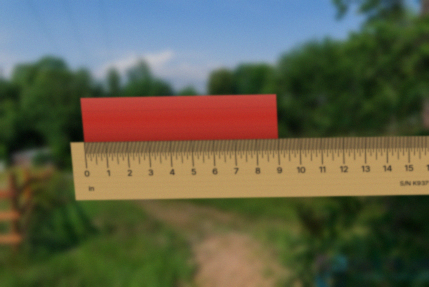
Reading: in 9
